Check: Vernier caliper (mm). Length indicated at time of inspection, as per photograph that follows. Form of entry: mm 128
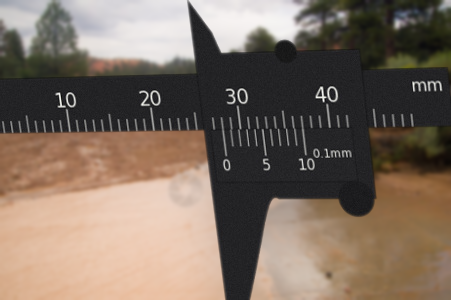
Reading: mm 28.0
